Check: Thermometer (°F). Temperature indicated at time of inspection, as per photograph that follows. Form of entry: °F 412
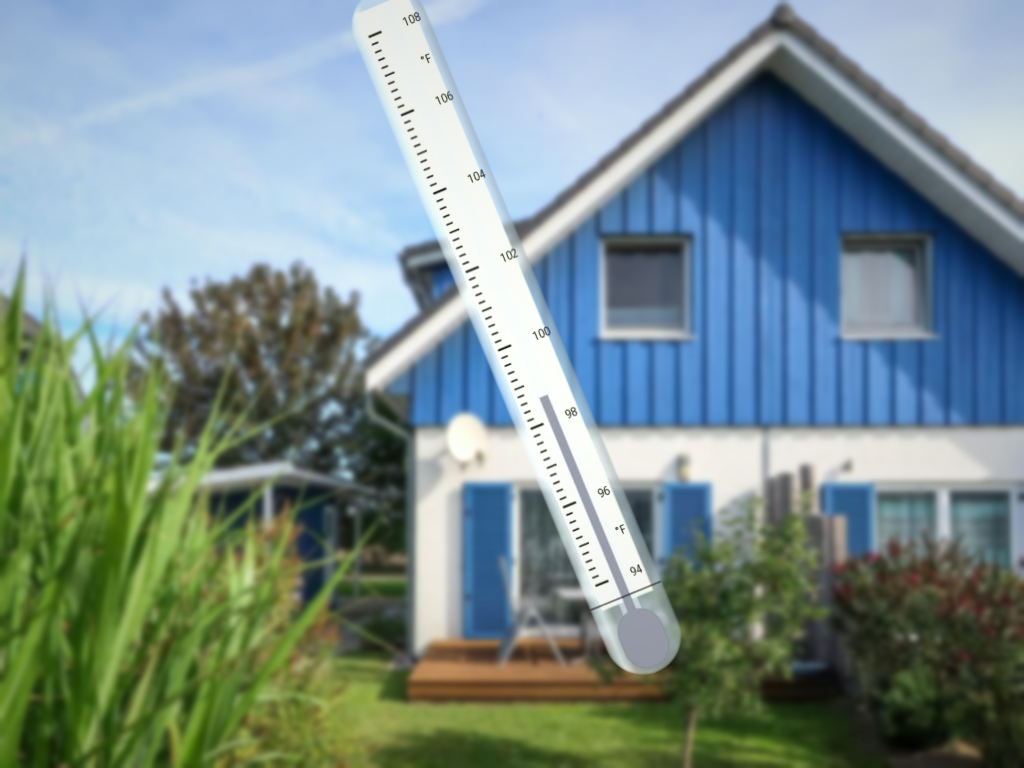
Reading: °F 98.6
